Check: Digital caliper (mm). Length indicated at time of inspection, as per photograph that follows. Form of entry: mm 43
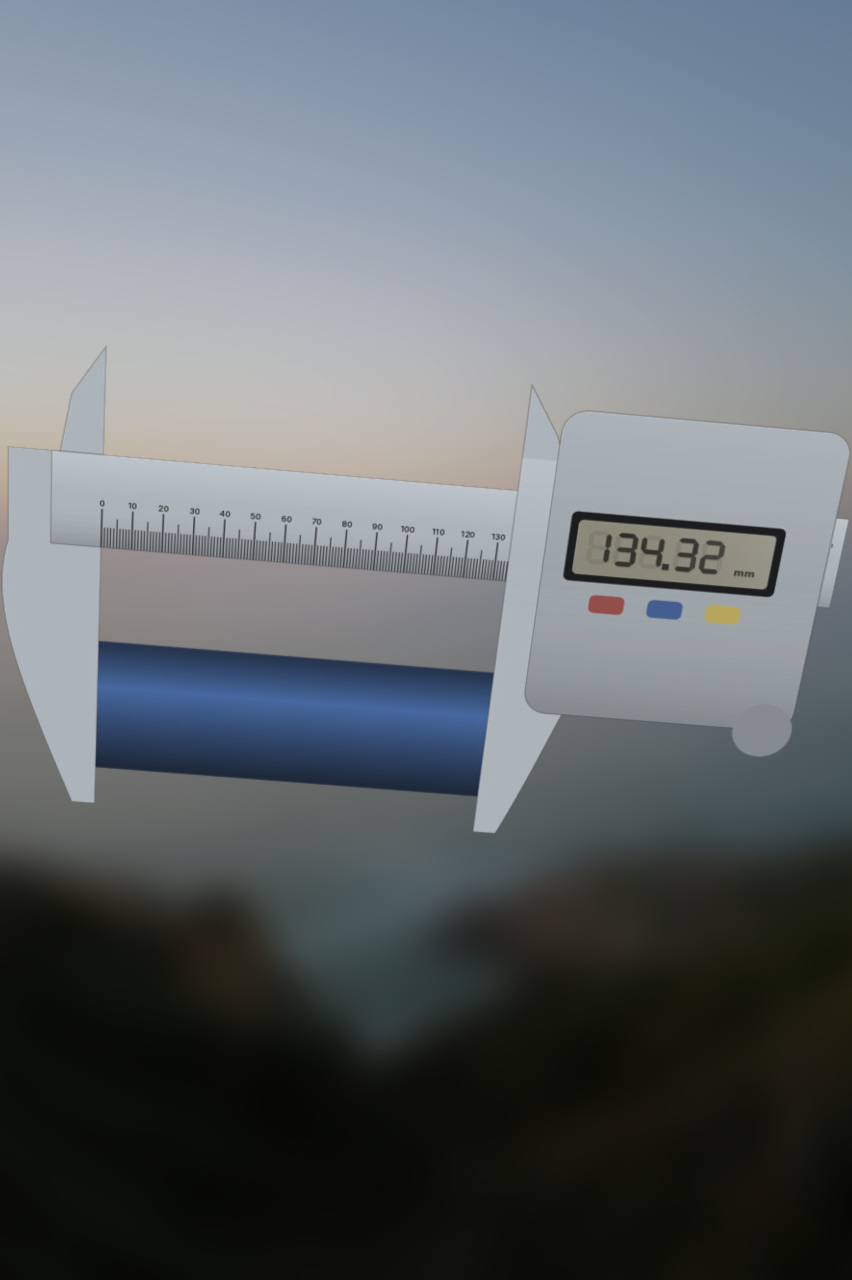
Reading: mm 134.32
